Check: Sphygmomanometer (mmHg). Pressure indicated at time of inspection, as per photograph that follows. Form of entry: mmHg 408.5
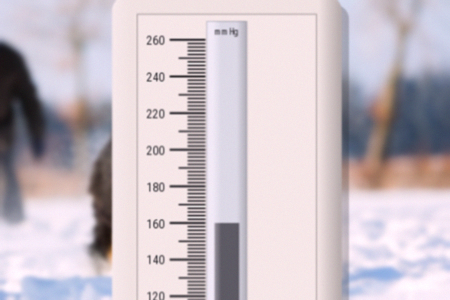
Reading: mmHg 160
